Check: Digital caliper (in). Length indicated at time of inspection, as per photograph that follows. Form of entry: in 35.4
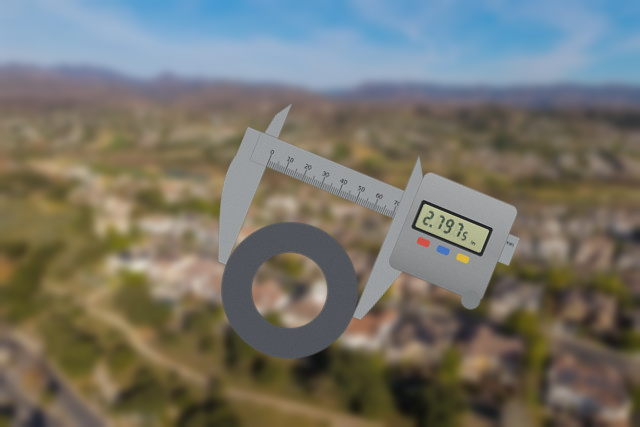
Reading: in 2.7975
